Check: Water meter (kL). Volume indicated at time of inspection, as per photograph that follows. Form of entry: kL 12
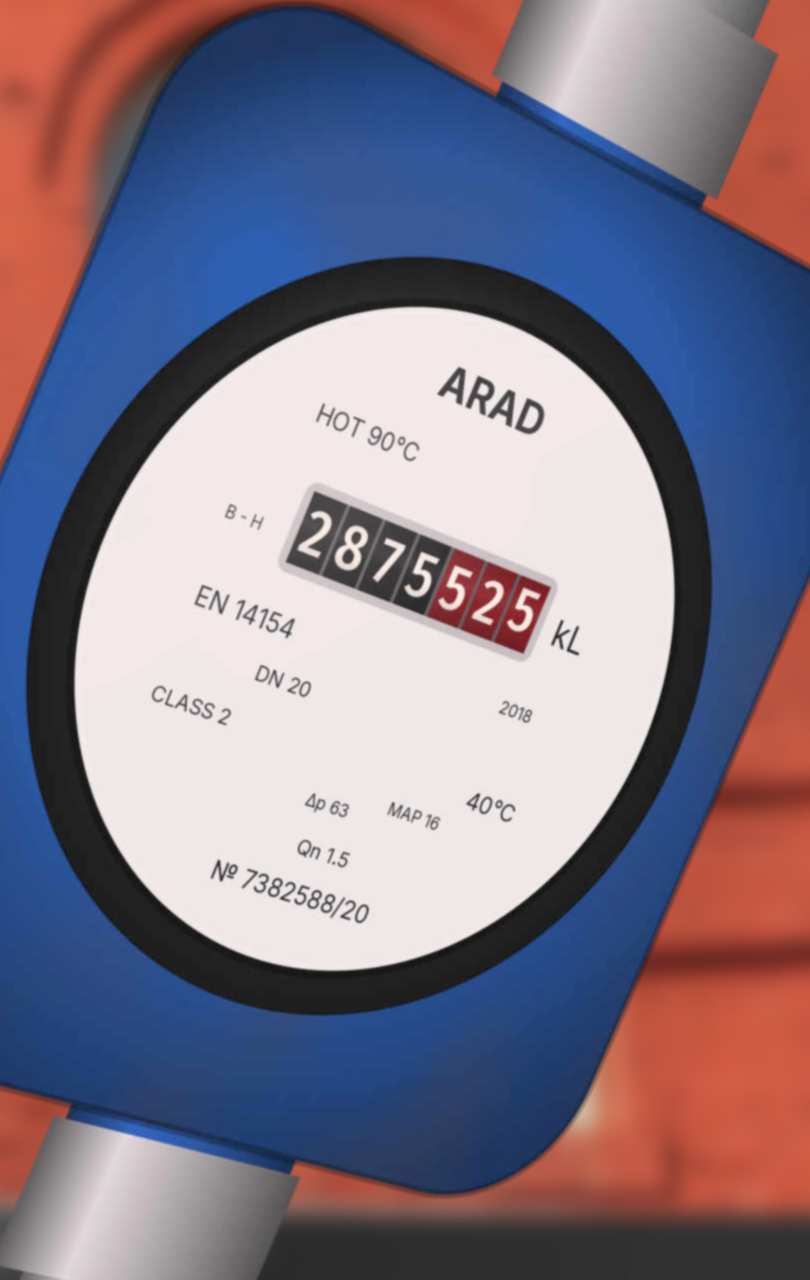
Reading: kL 2875.525
